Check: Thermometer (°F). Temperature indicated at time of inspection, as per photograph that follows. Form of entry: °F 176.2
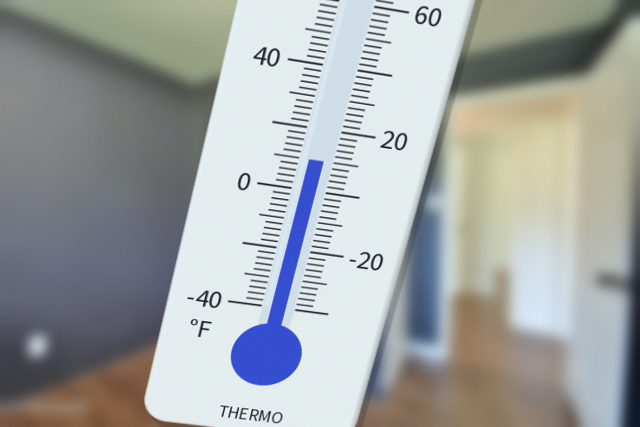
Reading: °F 10
